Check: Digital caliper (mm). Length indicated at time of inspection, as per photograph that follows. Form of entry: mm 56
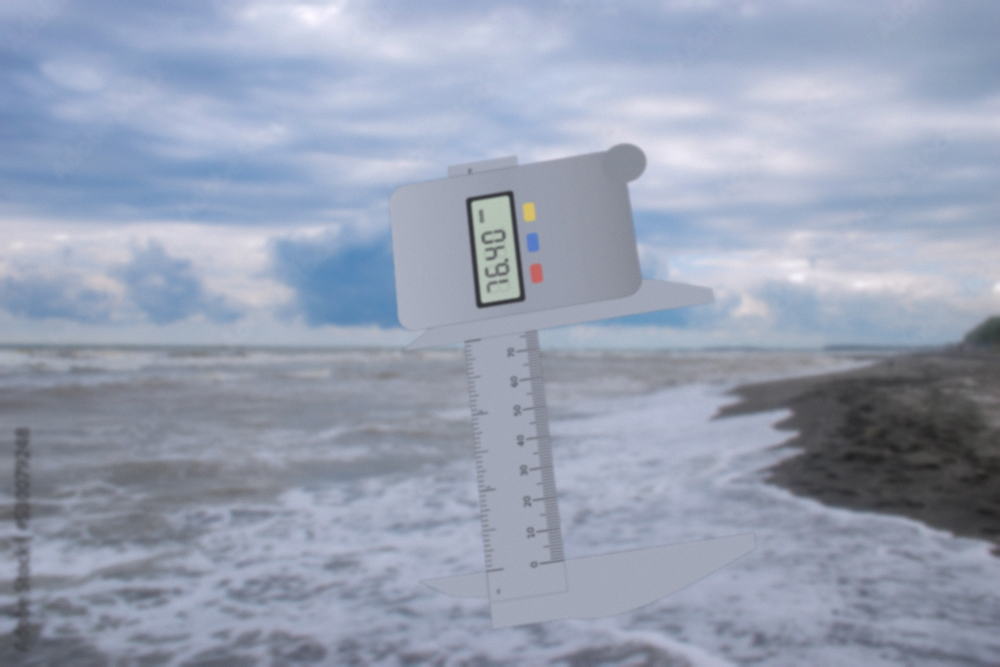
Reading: mm 76.40
